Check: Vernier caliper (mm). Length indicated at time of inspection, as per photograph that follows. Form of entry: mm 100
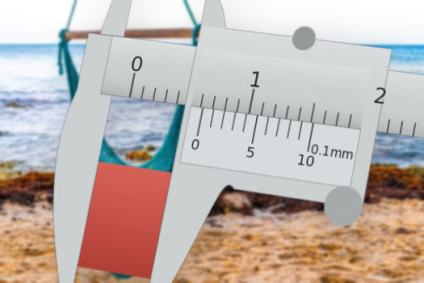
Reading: mm 6.2
